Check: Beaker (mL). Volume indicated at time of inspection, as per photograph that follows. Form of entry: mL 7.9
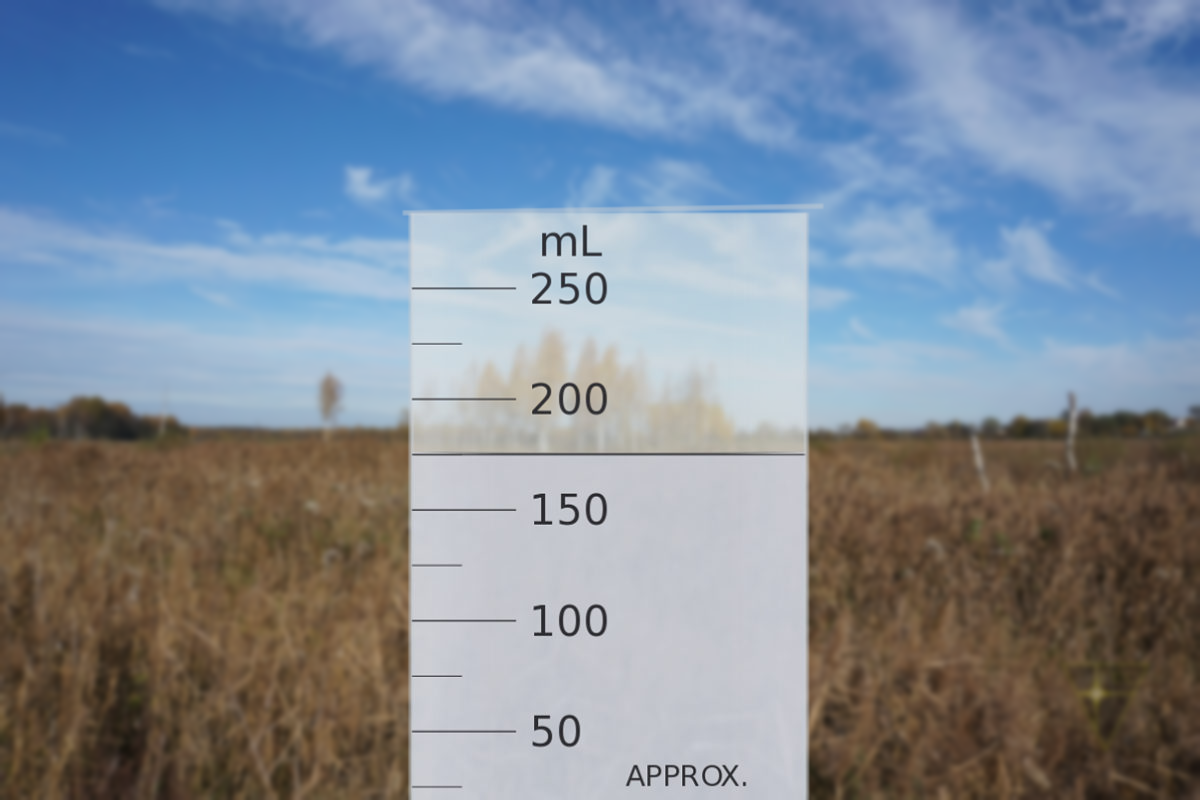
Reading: mL 175
